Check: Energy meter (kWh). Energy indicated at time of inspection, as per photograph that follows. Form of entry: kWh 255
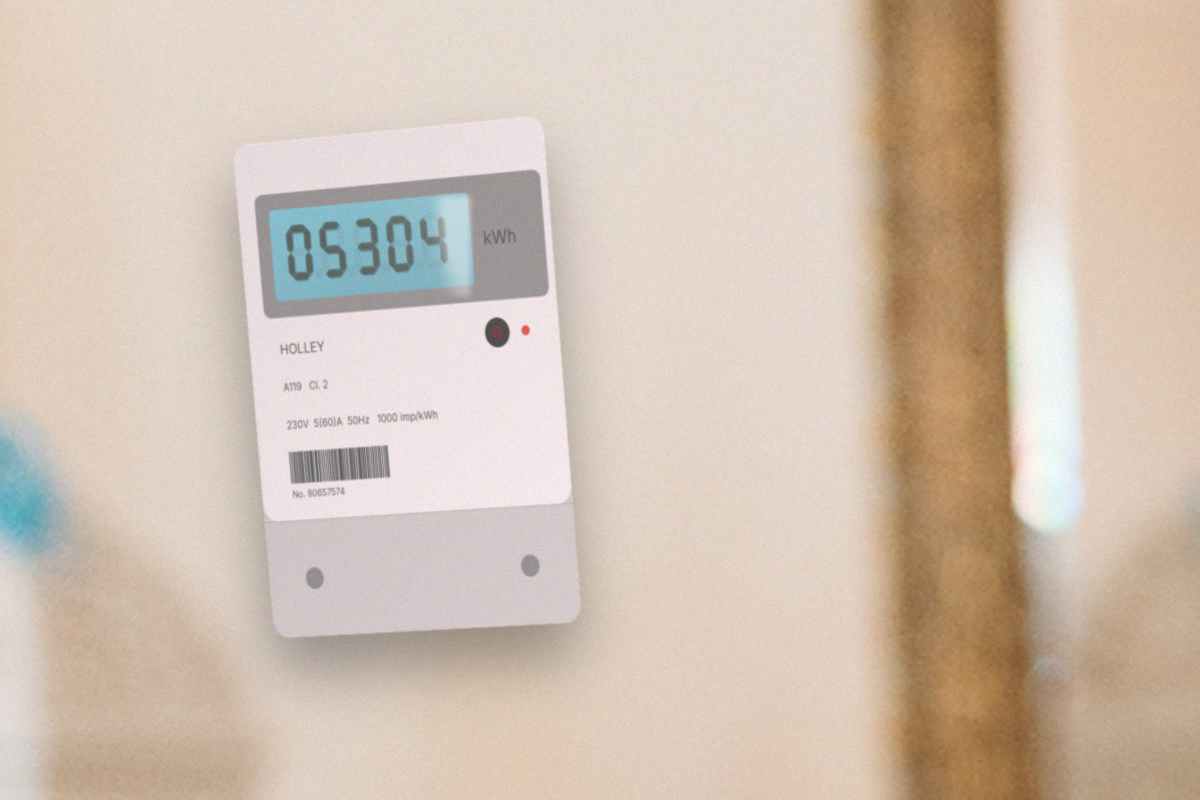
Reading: kWh 5304
